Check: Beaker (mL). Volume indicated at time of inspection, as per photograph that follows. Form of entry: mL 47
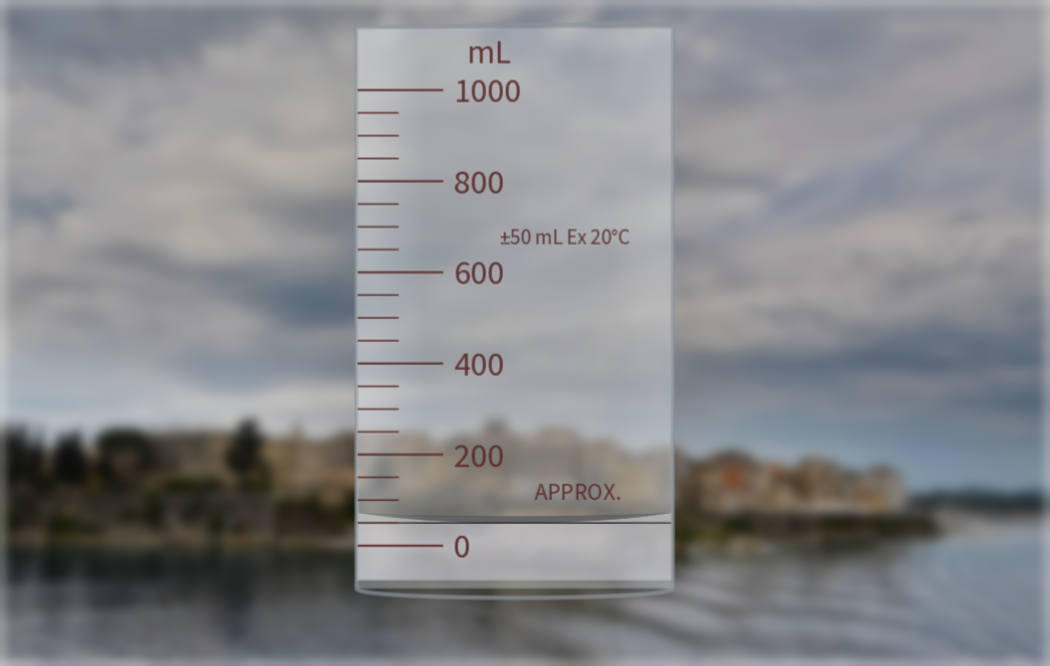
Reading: mL 50
